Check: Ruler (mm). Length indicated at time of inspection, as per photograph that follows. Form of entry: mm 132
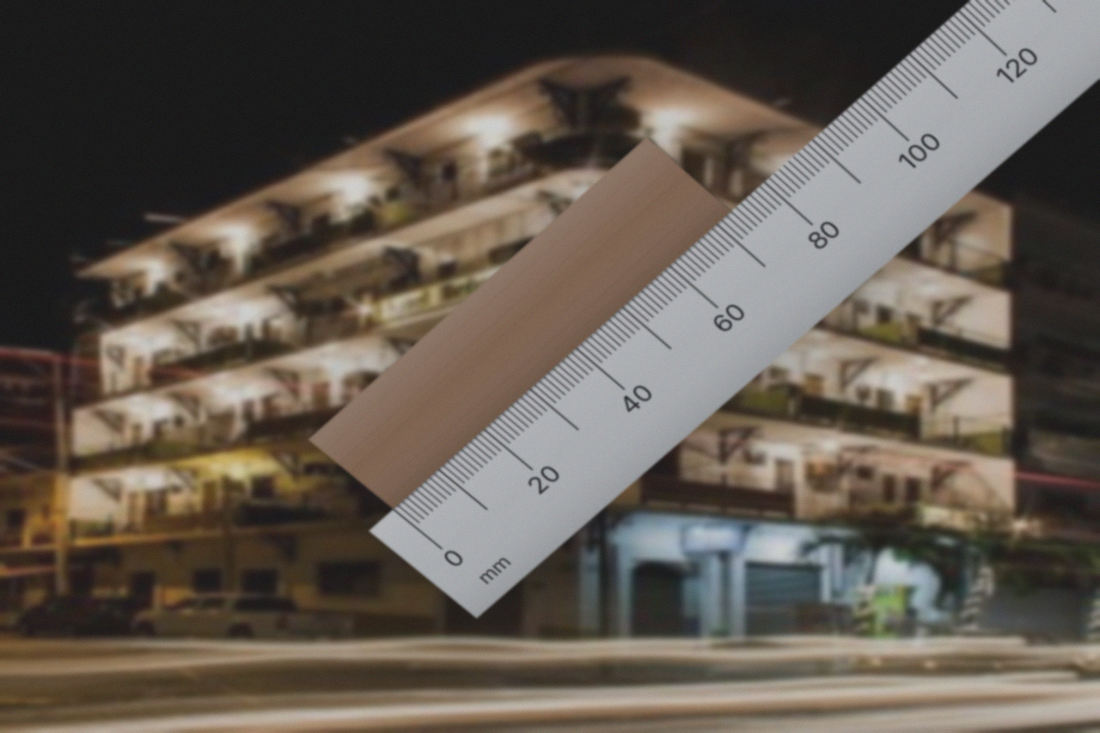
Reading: mm 73
